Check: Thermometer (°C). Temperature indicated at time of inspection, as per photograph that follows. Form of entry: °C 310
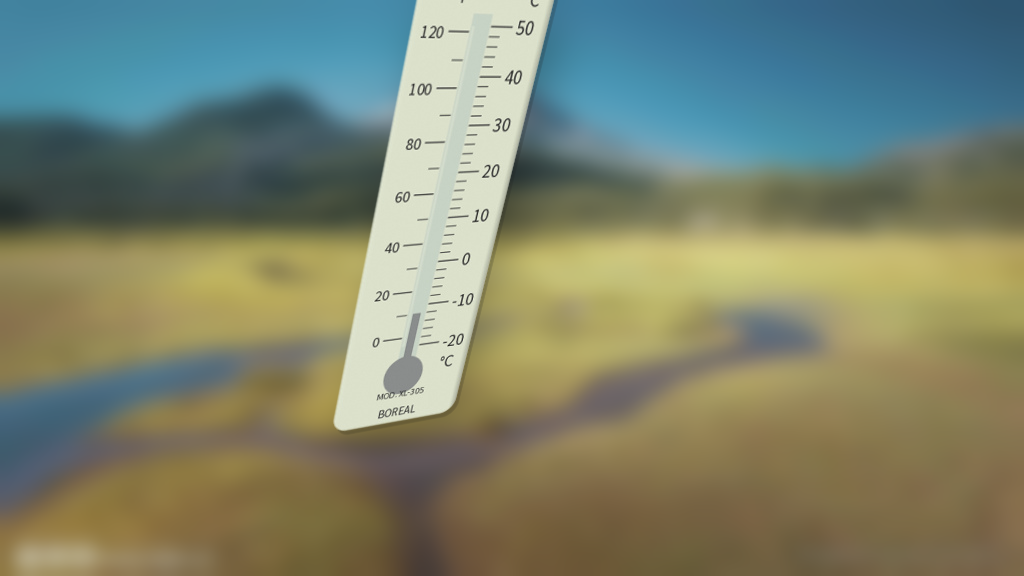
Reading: °C -12
